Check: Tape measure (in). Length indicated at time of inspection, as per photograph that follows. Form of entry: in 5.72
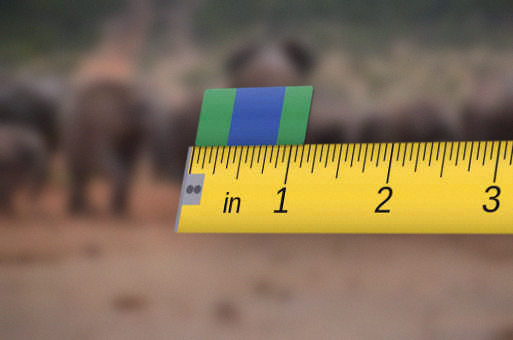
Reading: in 1.125
